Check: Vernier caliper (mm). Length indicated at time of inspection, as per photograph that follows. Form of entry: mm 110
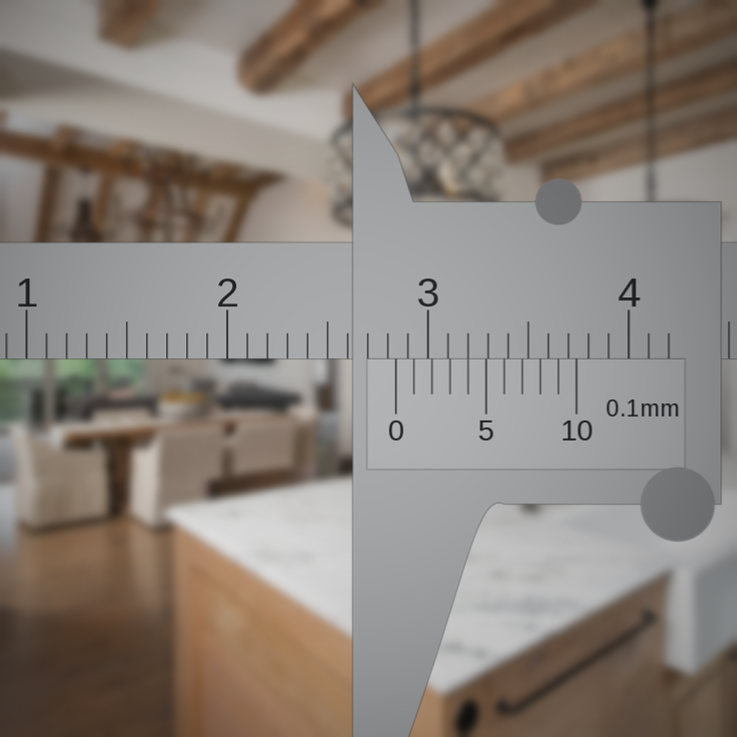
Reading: mm 28.4
